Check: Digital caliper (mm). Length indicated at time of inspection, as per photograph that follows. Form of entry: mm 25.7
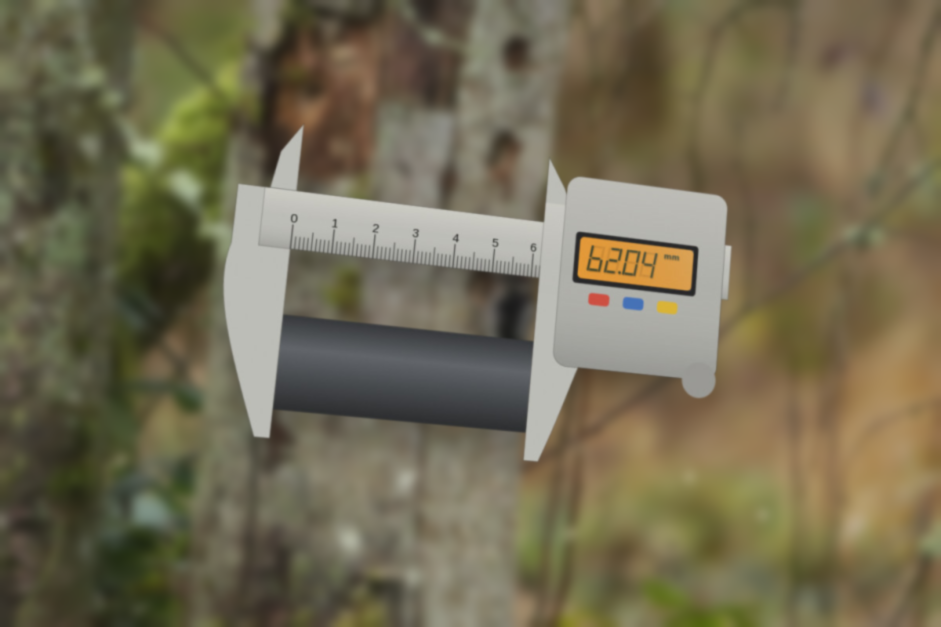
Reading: mm 62.04
